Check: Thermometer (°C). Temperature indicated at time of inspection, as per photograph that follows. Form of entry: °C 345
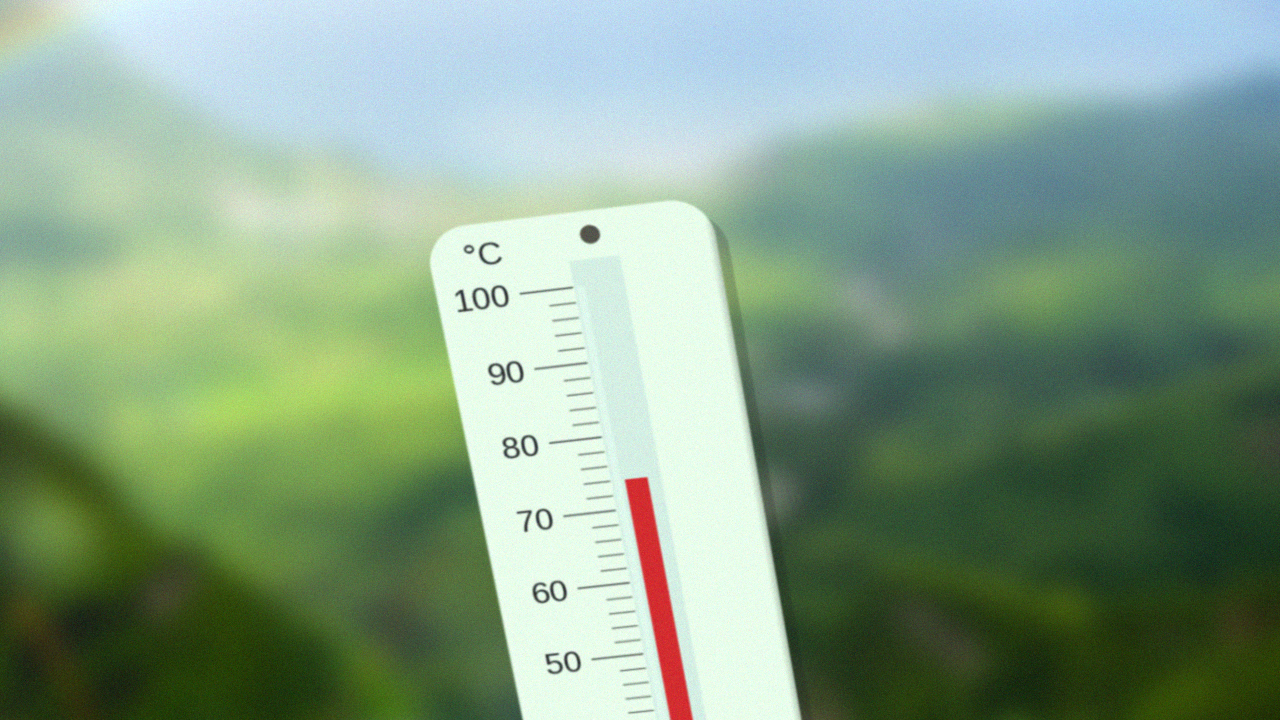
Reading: °C 74
